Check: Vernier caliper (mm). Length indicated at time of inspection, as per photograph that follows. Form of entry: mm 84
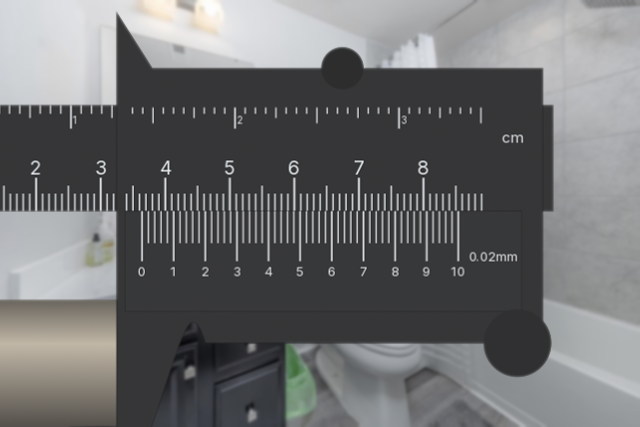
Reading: mm 36.4
